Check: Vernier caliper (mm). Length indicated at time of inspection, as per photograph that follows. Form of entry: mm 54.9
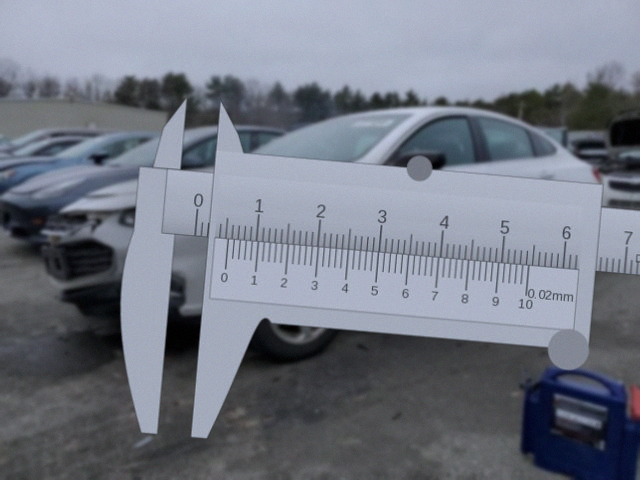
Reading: mm 5.4
